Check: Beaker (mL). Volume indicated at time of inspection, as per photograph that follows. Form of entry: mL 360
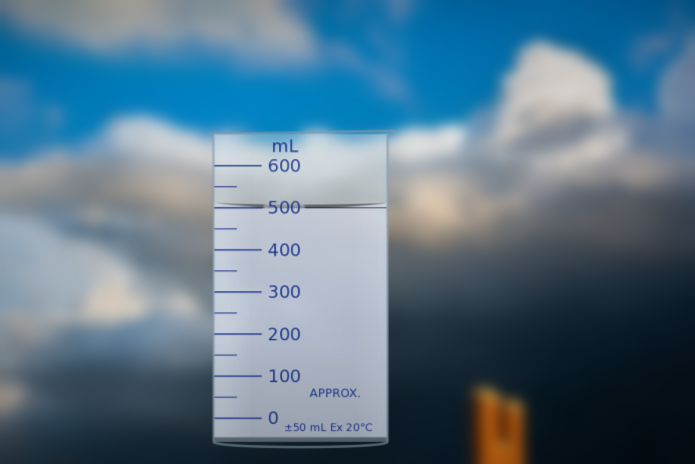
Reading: mL 500
